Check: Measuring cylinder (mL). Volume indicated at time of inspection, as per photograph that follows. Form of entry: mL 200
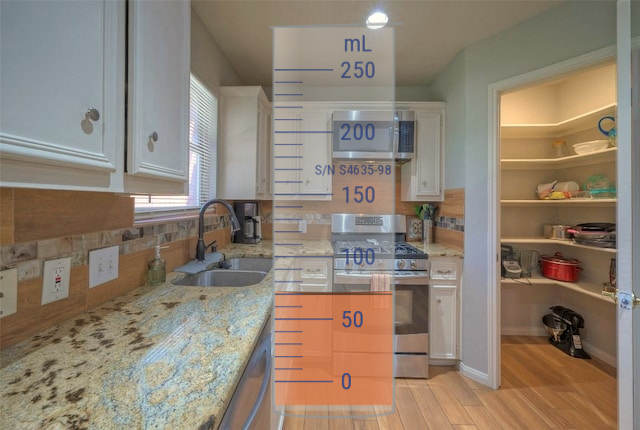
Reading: mL 70
